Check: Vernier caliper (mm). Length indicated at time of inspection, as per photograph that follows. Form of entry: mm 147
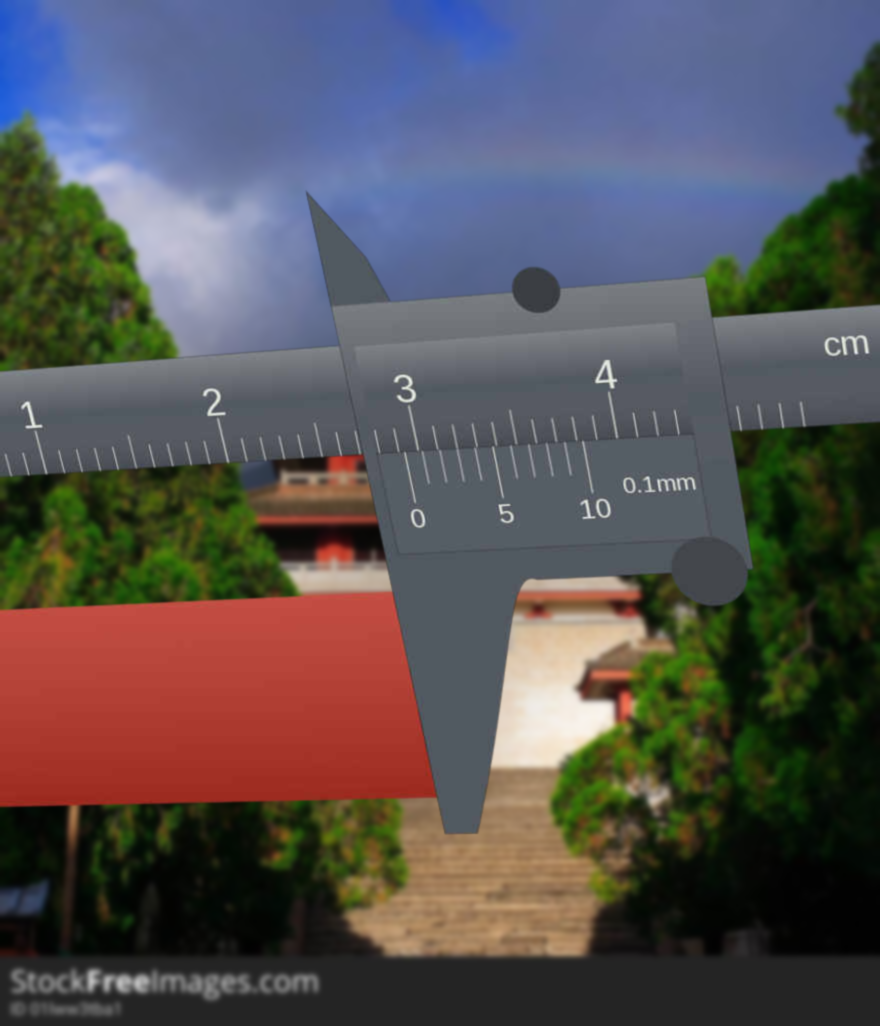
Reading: mm 29.3
